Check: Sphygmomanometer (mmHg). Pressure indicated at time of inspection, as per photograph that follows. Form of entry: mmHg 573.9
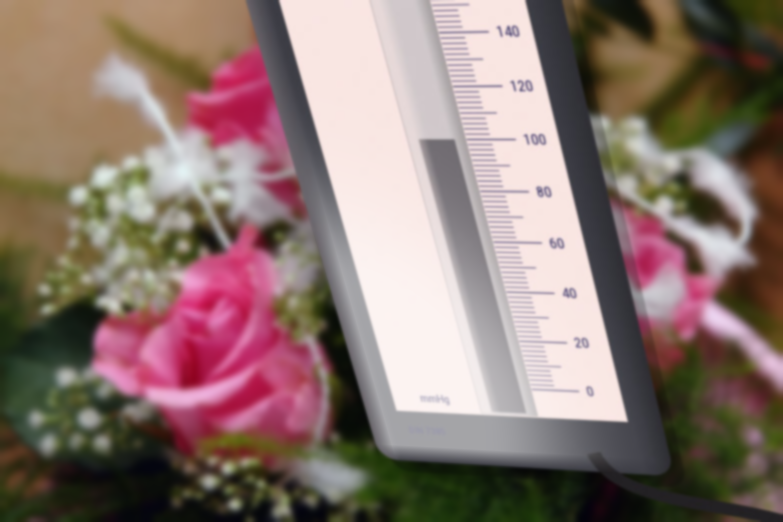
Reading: mmHg 100
